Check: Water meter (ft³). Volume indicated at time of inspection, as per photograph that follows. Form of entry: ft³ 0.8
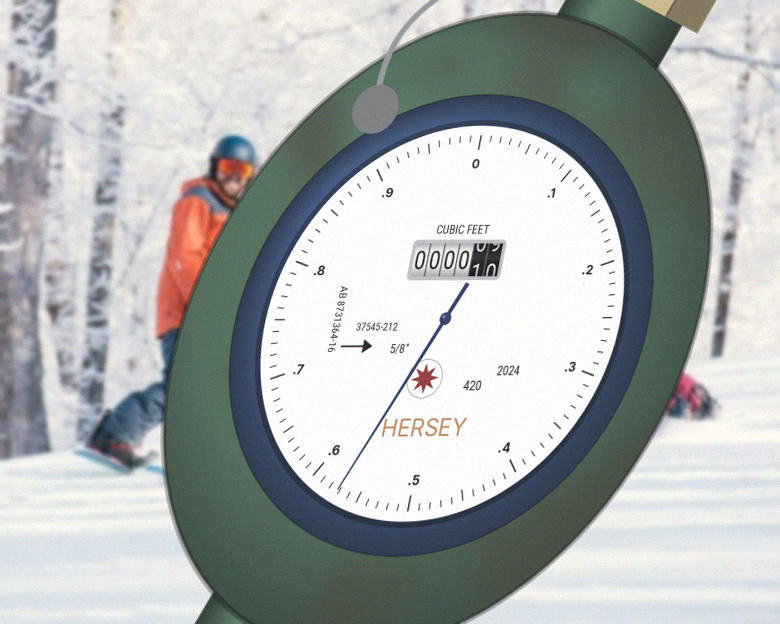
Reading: ft³ 9.57
